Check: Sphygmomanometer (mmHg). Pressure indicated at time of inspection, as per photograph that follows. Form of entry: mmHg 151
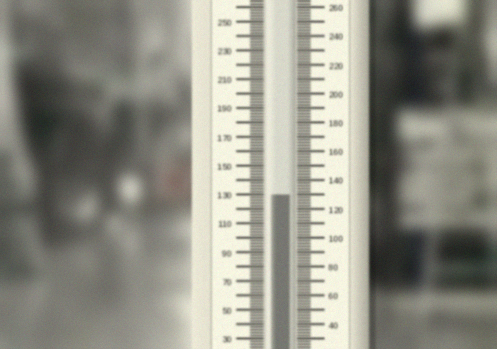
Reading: mmHg 130
